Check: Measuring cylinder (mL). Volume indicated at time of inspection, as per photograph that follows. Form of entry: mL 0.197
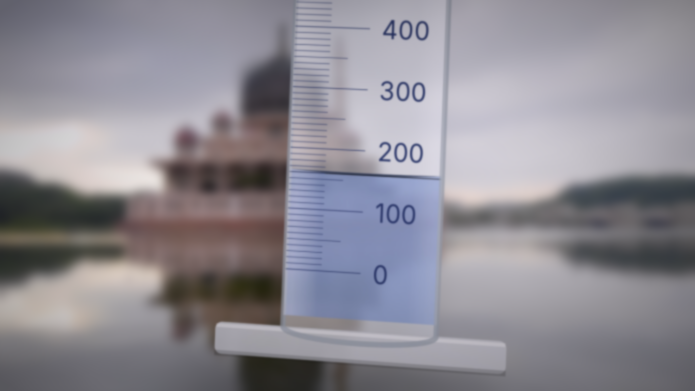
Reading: mL 160
